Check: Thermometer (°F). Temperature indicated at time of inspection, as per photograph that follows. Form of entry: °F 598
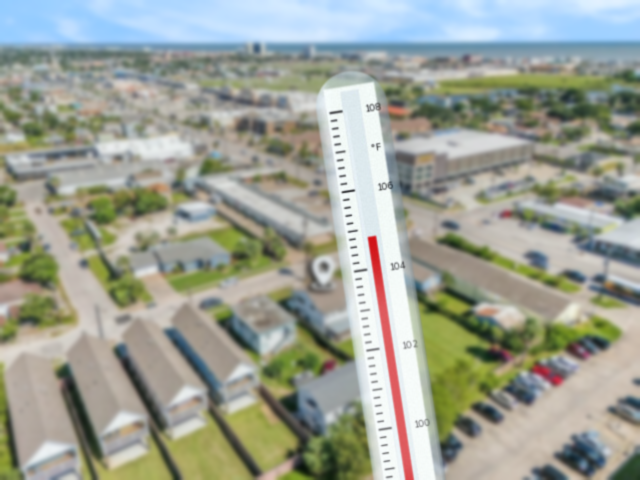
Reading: °F 104.8
